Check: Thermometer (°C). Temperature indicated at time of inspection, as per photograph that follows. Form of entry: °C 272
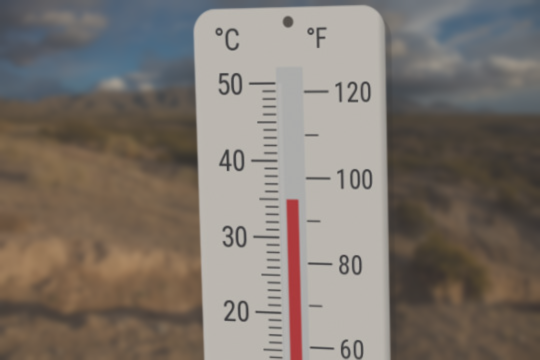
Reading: °C 35
